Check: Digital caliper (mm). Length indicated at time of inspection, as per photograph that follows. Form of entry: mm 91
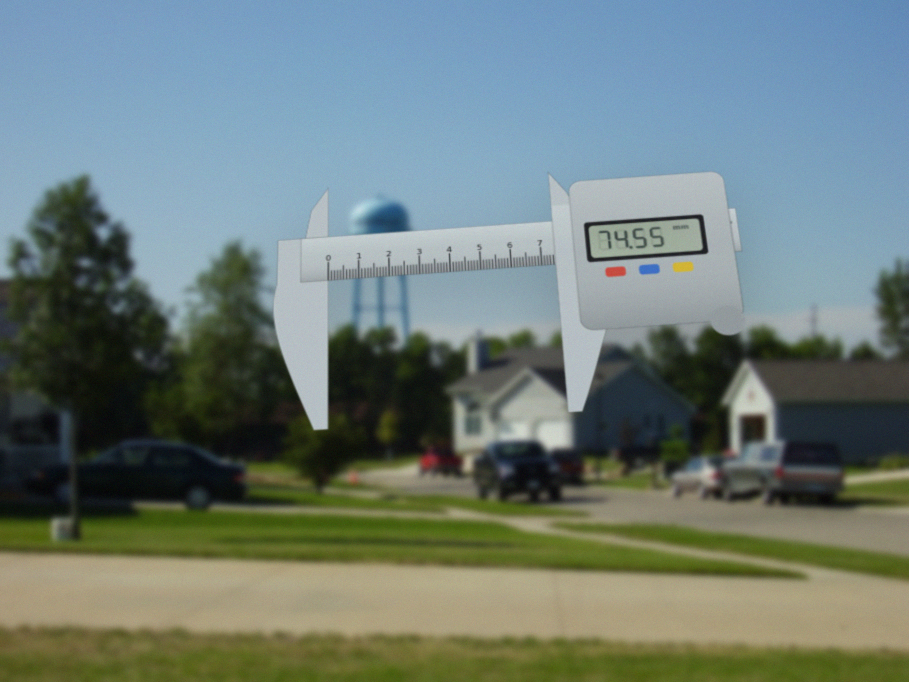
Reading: mm 74.55
